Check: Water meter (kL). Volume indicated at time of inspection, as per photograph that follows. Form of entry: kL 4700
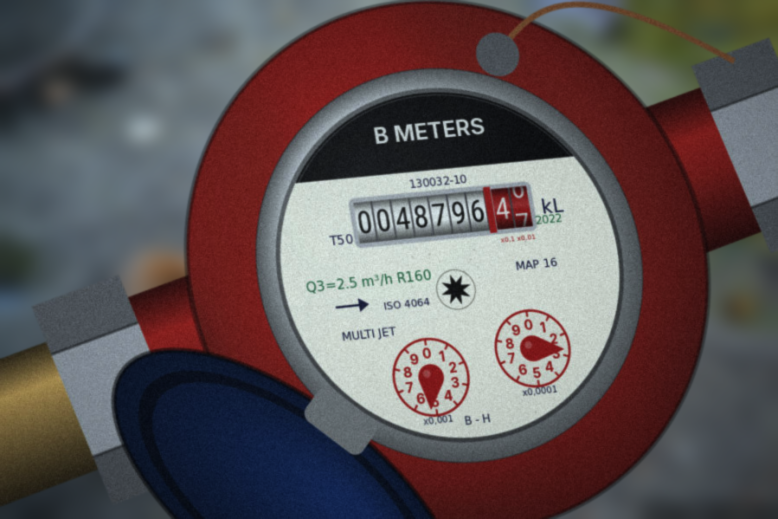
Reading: kL 48796.4652
